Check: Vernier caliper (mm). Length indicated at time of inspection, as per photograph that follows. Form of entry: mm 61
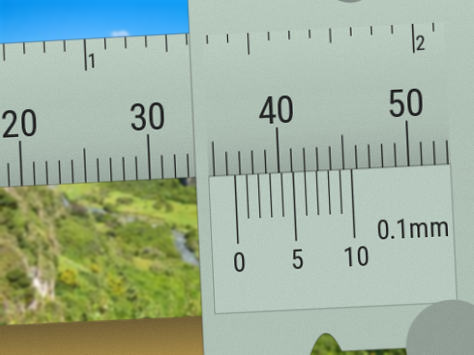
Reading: mm 36.6
